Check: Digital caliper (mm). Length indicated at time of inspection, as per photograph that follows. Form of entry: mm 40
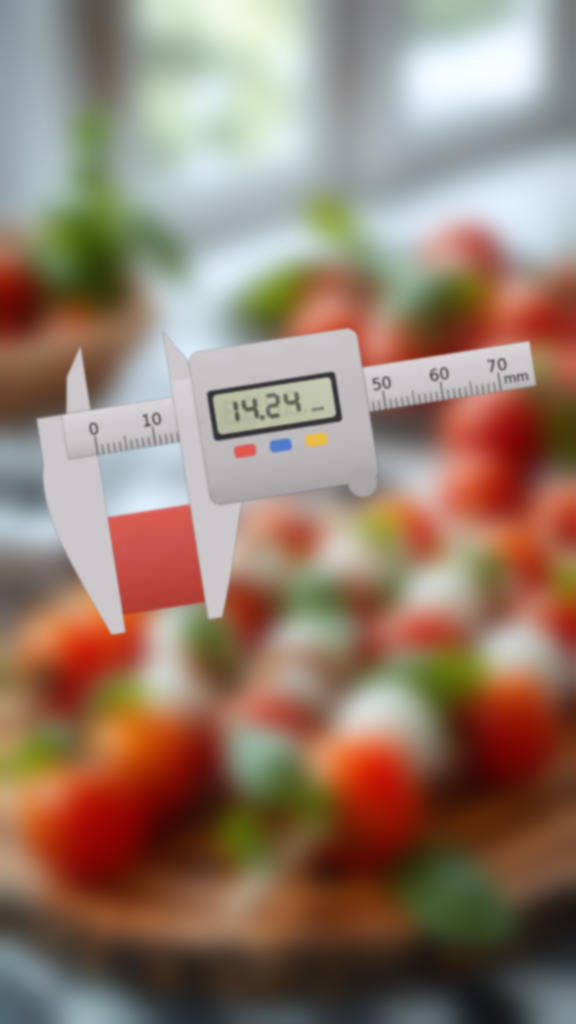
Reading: mm 14.24
